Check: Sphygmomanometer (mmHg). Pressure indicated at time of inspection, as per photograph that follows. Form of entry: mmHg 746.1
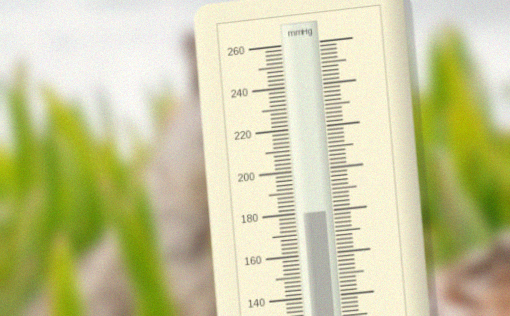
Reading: mmHg 180
